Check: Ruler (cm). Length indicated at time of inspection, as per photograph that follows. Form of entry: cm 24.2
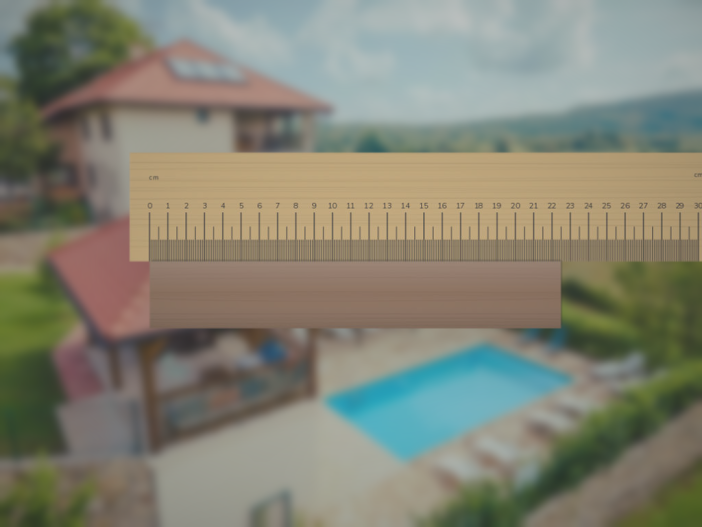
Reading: cm 22.5
